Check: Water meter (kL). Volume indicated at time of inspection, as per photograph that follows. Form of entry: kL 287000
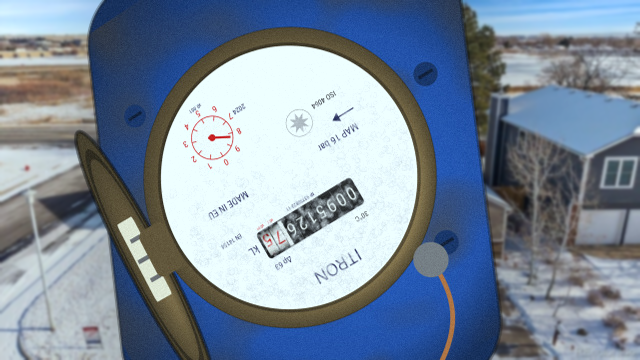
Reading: kL 95126.748
